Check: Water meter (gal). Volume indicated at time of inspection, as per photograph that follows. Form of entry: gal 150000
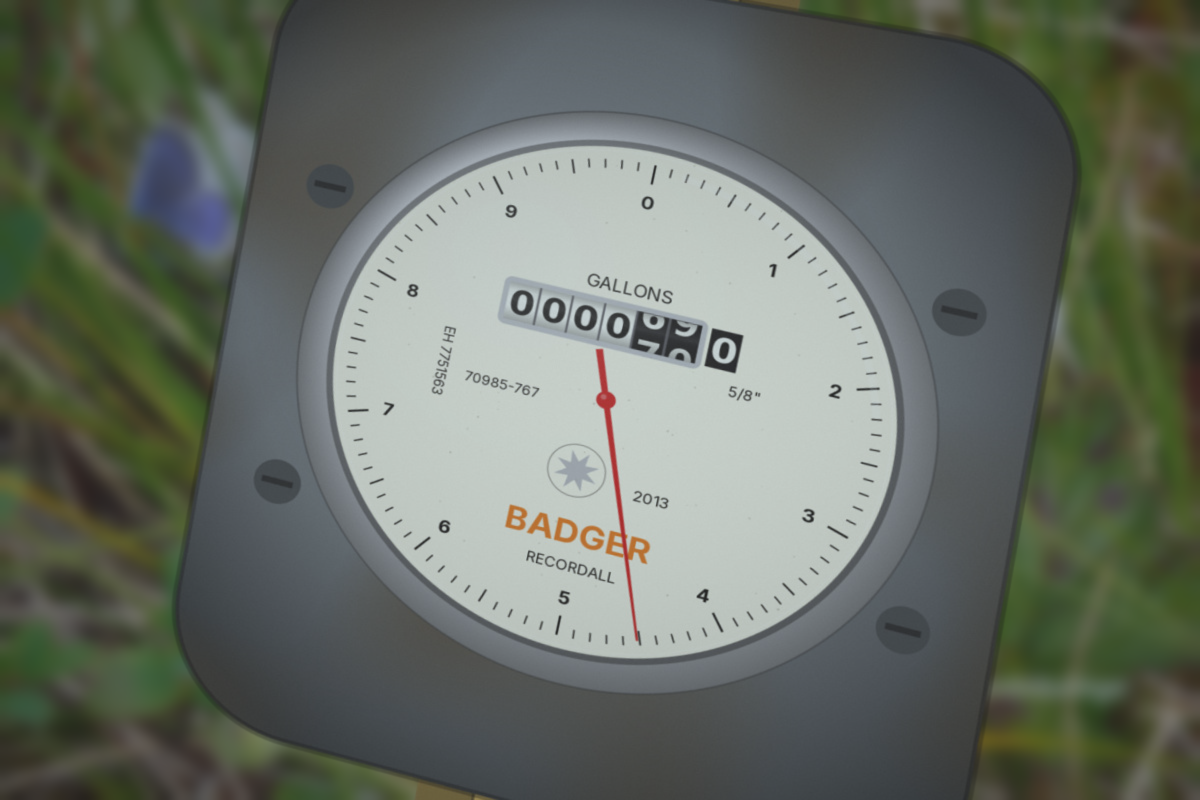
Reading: gal 694.5
